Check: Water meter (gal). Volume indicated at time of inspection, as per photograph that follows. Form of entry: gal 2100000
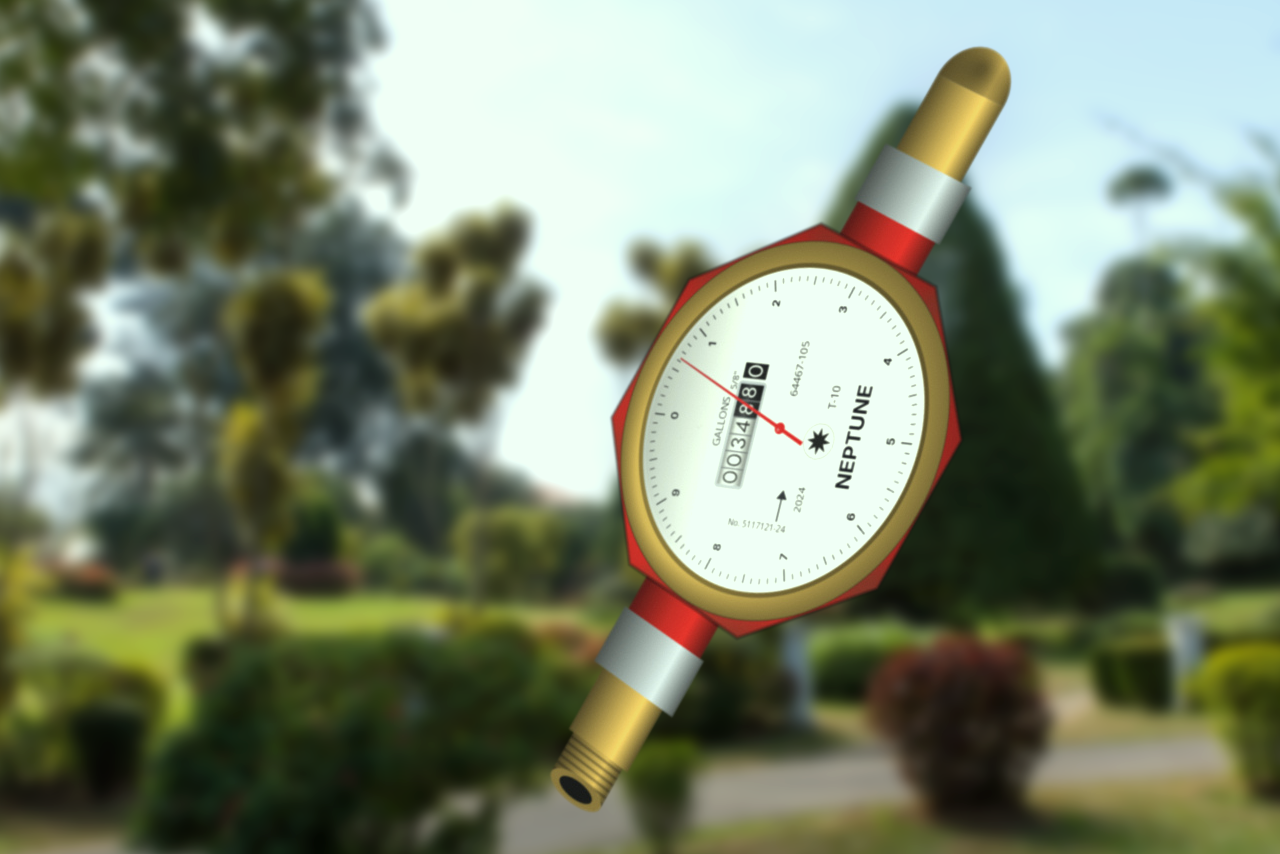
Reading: gal 34880.6
